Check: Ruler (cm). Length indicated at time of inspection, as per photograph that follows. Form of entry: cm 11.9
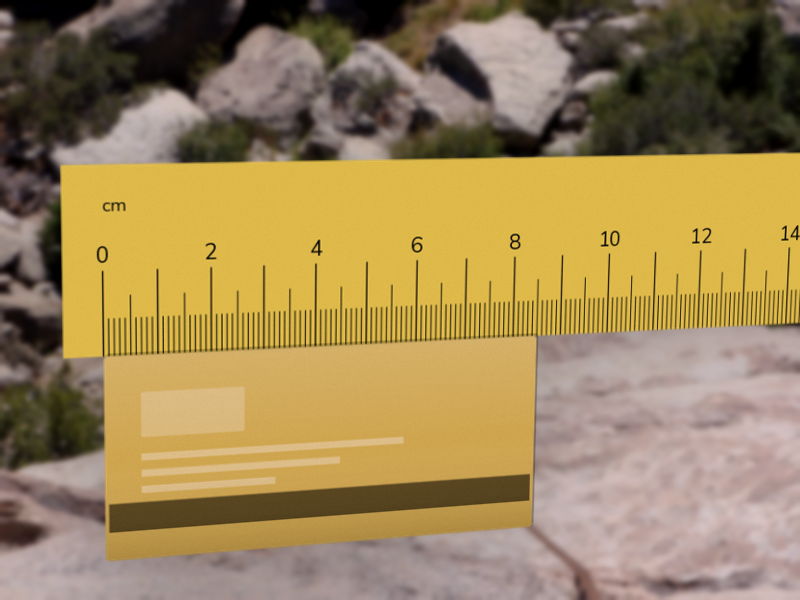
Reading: cm 8.5
